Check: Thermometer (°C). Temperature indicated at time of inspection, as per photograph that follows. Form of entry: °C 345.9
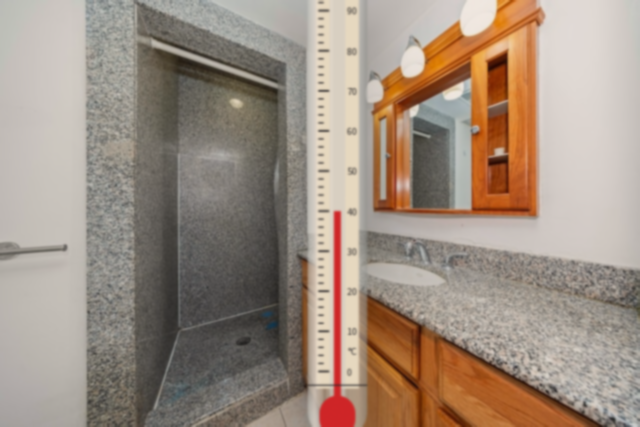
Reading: °C 40
